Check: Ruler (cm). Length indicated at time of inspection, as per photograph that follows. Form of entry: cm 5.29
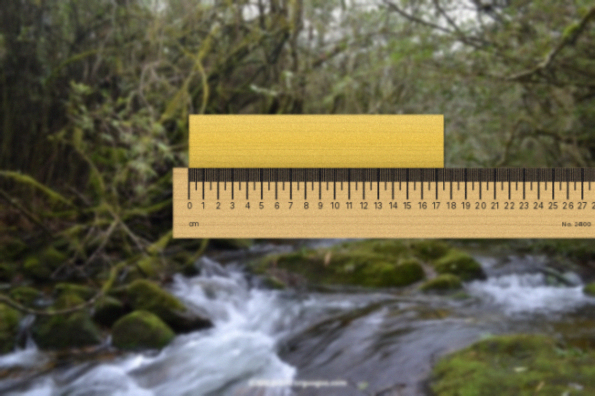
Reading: cm 17.5
